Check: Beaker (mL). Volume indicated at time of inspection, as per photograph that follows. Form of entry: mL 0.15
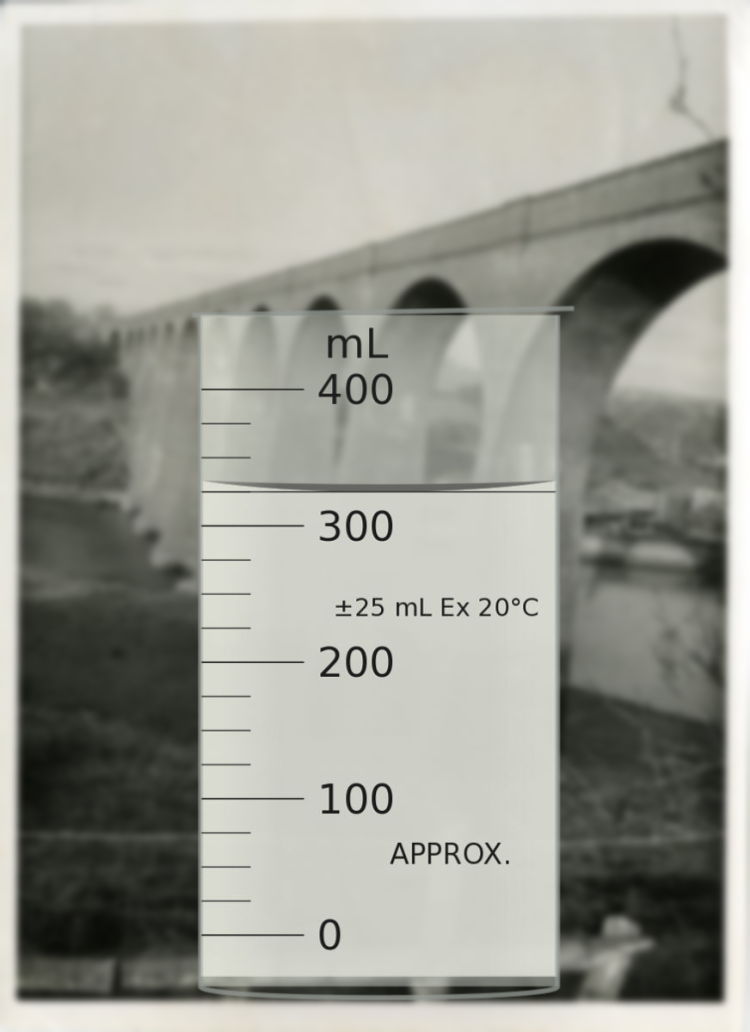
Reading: mL 325
